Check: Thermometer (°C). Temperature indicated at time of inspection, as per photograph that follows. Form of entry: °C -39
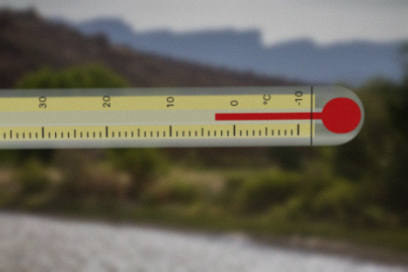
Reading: °C 3
